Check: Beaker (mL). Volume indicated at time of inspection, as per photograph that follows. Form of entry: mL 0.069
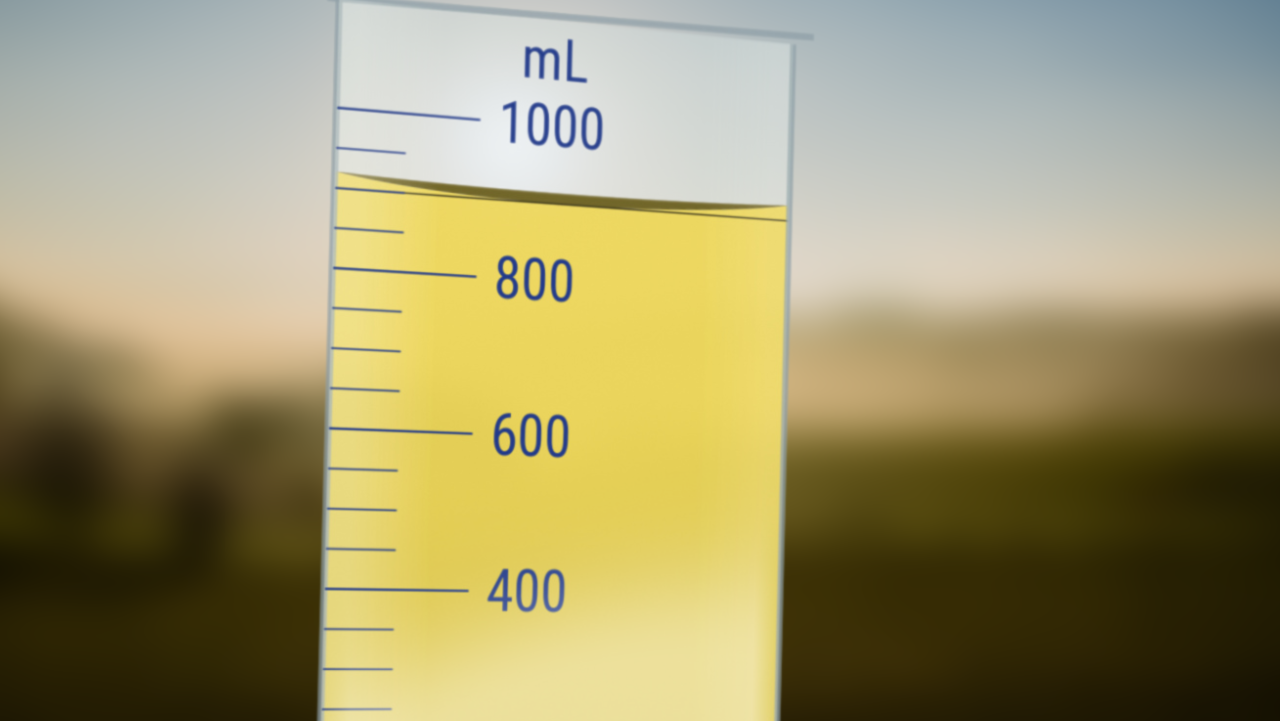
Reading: mL 900
